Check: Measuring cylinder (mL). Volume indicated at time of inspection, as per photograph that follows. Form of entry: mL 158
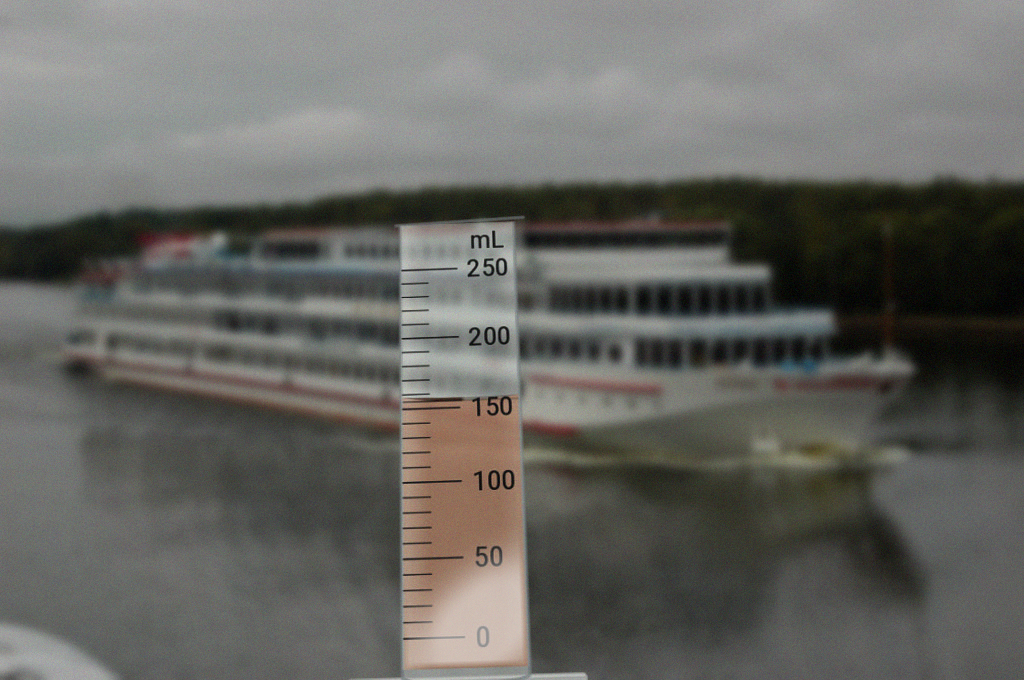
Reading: mL 155
